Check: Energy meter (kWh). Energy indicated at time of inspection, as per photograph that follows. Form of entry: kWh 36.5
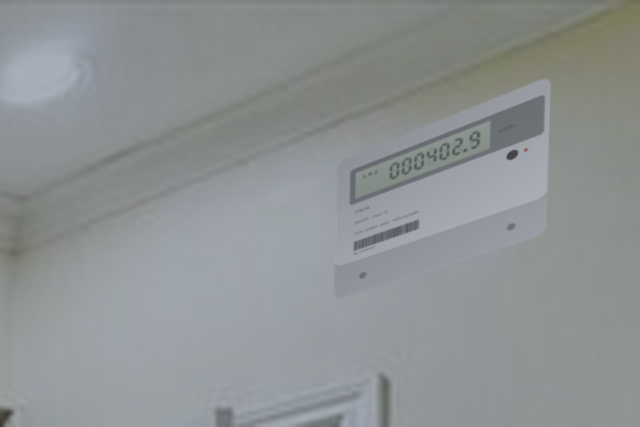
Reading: kWh 402.9
